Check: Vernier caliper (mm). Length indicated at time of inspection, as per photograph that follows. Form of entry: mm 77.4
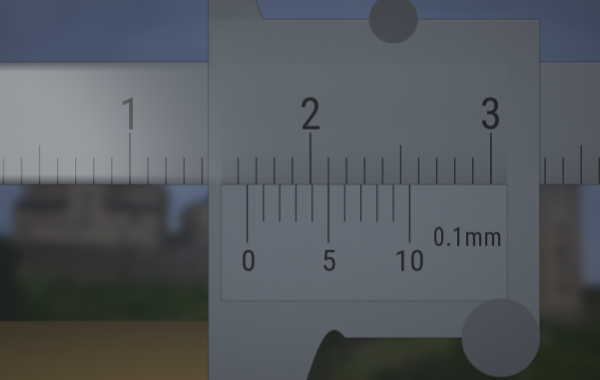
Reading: mm 16.5
